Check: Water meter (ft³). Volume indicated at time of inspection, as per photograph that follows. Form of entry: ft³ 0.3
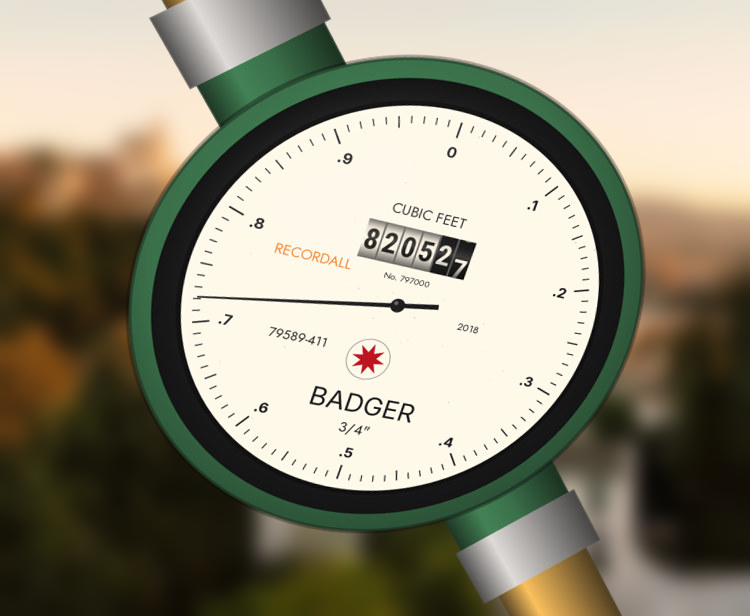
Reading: ft³ 820526.72
